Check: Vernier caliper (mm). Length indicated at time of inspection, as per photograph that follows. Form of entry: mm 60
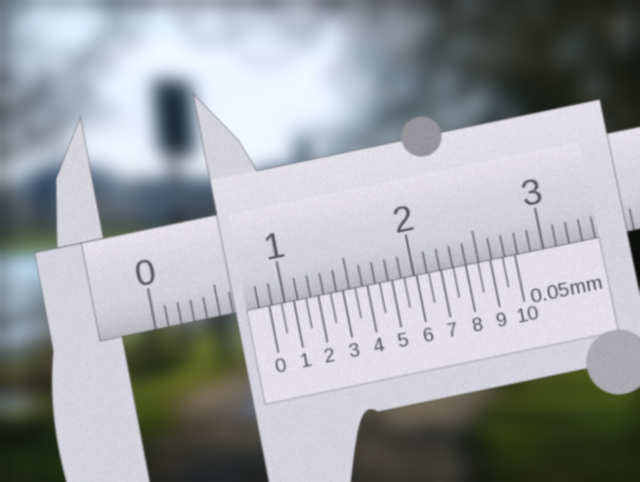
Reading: mm 8.8
